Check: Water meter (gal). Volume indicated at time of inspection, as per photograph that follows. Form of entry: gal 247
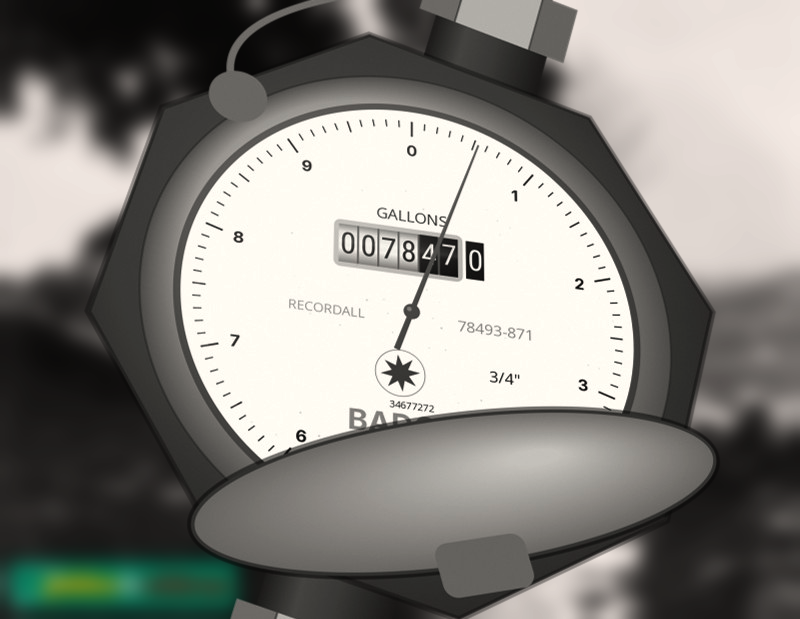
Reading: gal 78470.5
